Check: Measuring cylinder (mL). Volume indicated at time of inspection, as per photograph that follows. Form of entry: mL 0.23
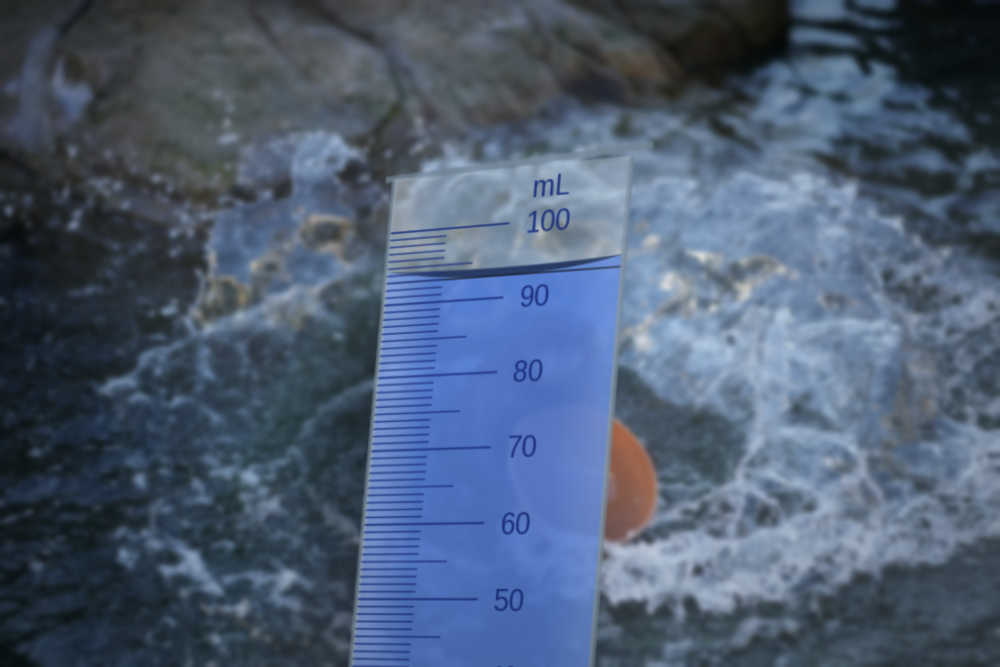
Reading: mL 93
